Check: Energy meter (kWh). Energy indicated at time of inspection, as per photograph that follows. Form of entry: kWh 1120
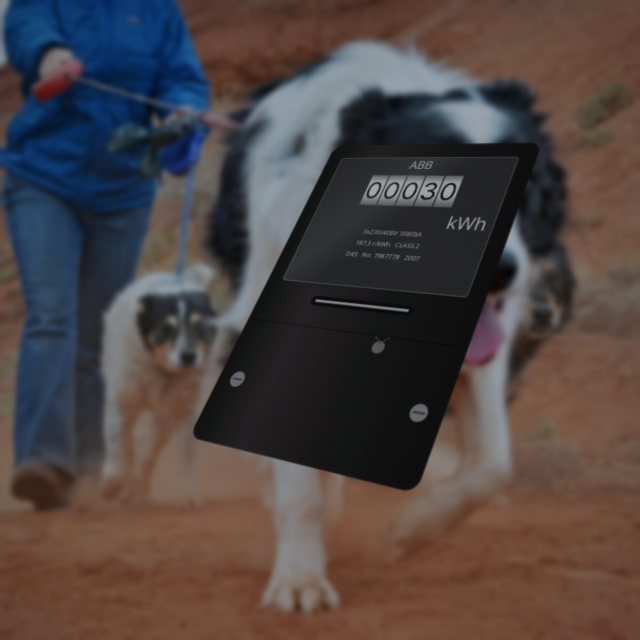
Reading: kWh 30
